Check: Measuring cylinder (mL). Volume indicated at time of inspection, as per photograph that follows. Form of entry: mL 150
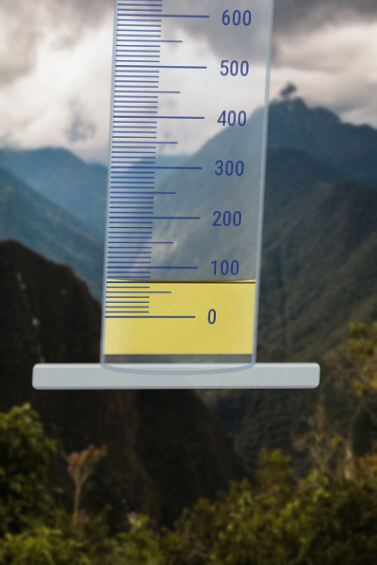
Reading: mL 70
